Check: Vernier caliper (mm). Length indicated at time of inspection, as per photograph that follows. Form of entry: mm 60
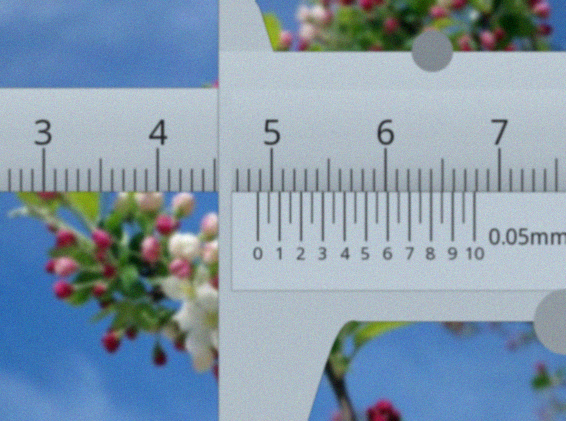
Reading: mm 48.8
